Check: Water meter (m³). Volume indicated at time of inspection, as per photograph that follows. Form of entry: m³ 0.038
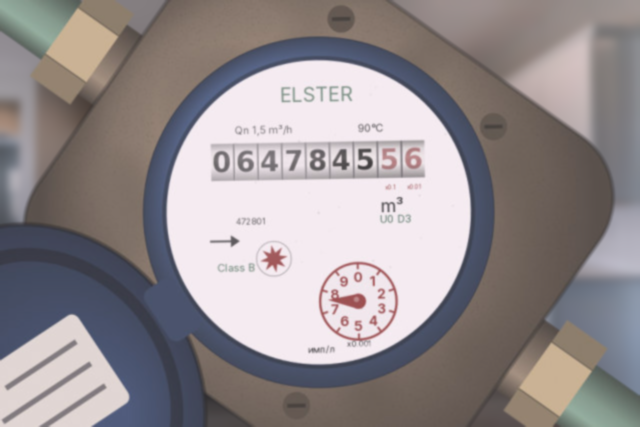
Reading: m³ 647845.567
